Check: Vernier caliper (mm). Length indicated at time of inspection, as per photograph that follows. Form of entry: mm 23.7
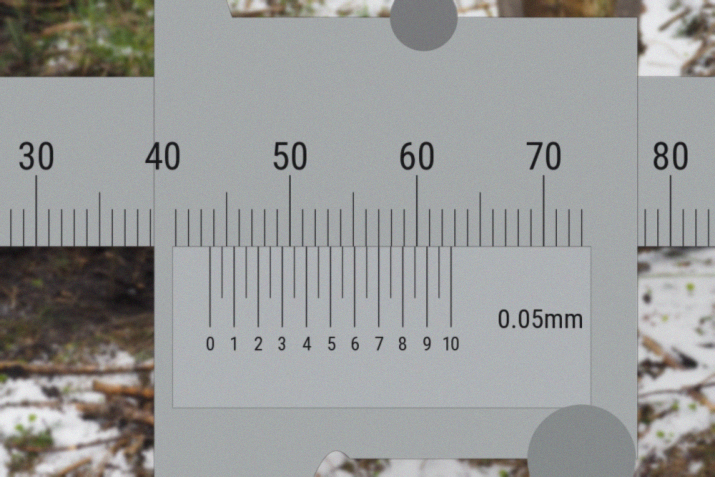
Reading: mm 43.7
